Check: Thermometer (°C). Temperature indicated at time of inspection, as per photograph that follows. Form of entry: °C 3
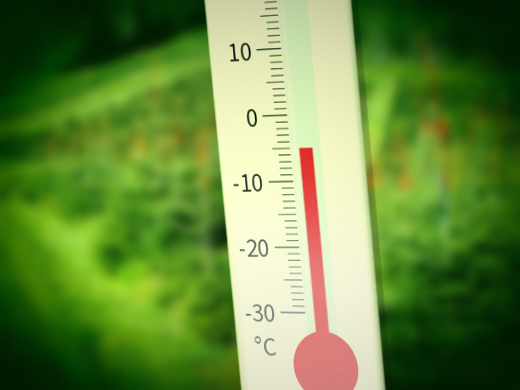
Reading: °C -5
